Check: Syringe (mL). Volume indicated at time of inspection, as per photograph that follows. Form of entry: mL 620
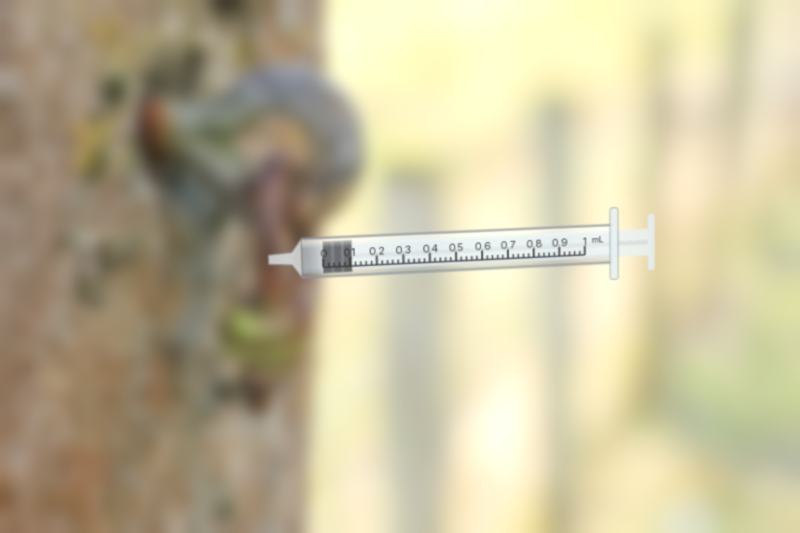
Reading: mL 0
